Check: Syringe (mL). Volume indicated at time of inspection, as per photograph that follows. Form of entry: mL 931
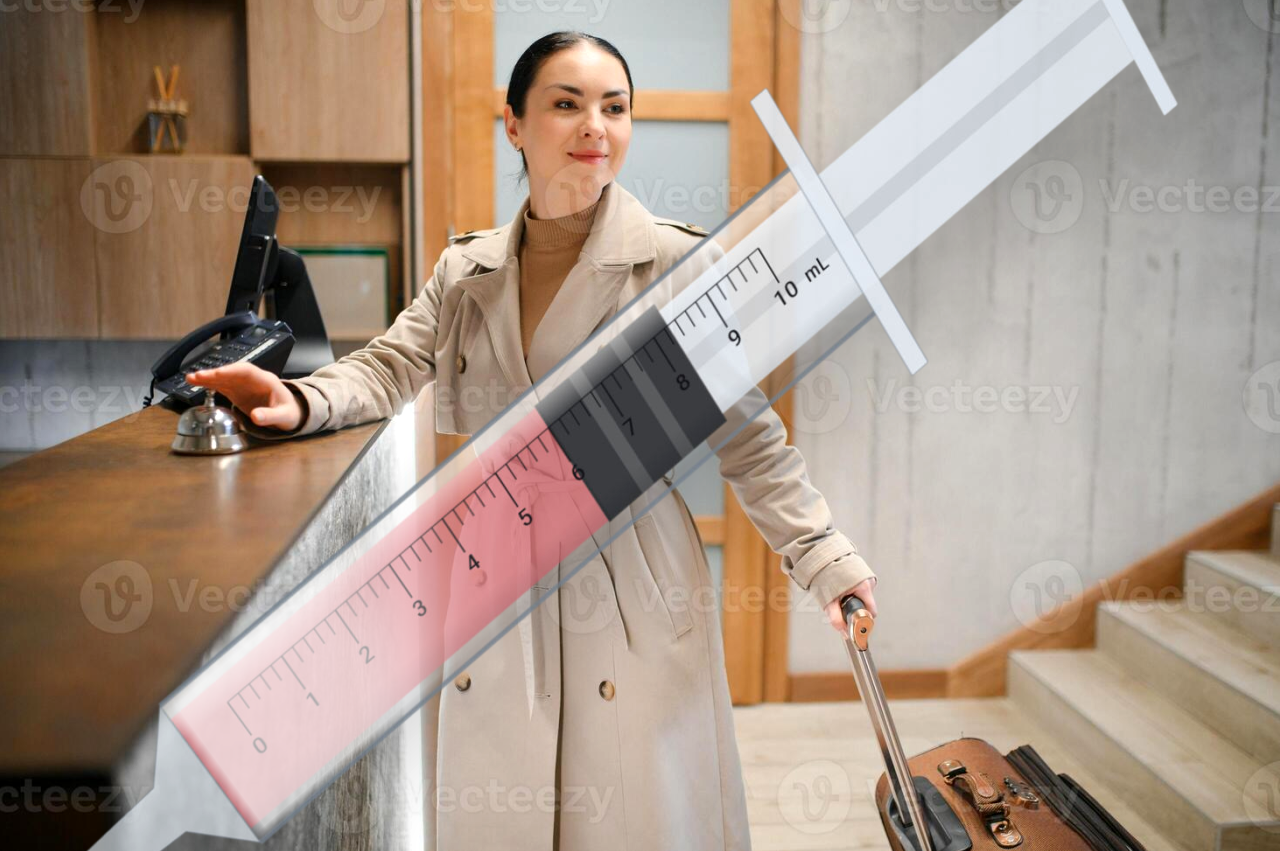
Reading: mL 6
